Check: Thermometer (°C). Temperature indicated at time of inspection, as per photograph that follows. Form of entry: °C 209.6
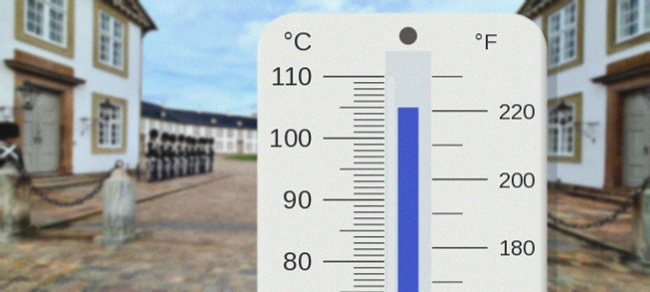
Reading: °C 105
